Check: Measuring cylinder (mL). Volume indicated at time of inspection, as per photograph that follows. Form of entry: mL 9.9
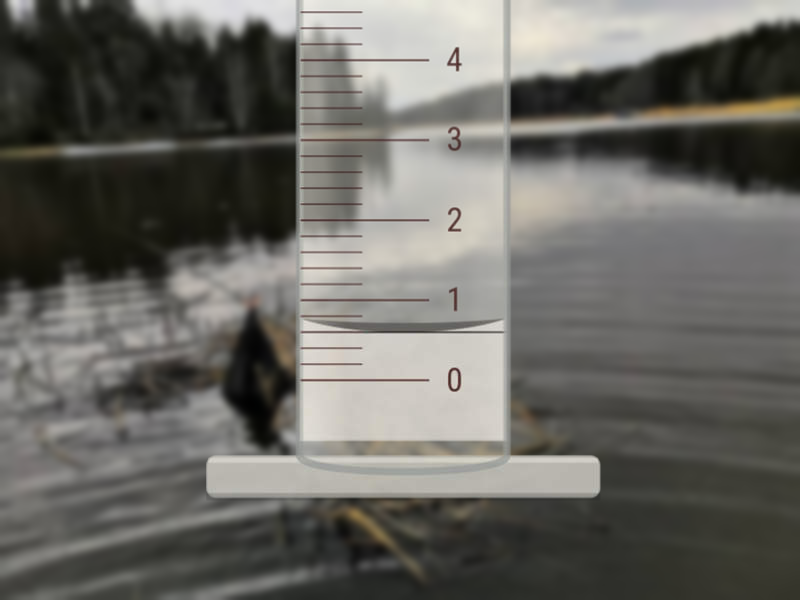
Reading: mL 0.6
